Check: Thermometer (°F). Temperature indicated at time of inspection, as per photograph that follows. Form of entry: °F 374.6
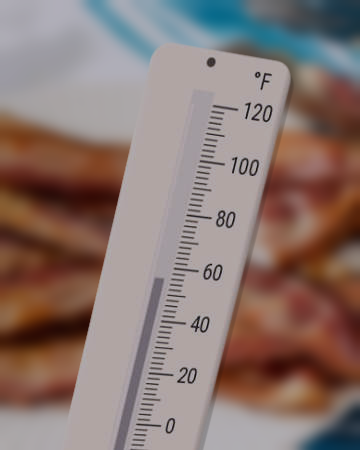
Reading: °F 56
